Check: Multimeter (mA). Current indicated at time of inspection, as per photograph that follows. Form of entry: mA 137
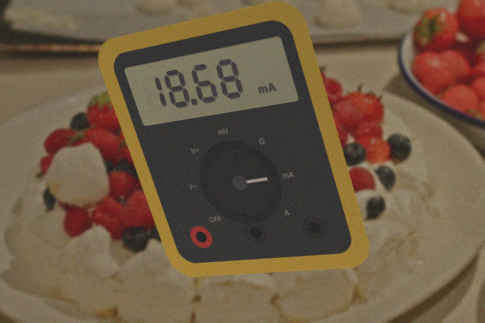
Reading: mA 18.68
